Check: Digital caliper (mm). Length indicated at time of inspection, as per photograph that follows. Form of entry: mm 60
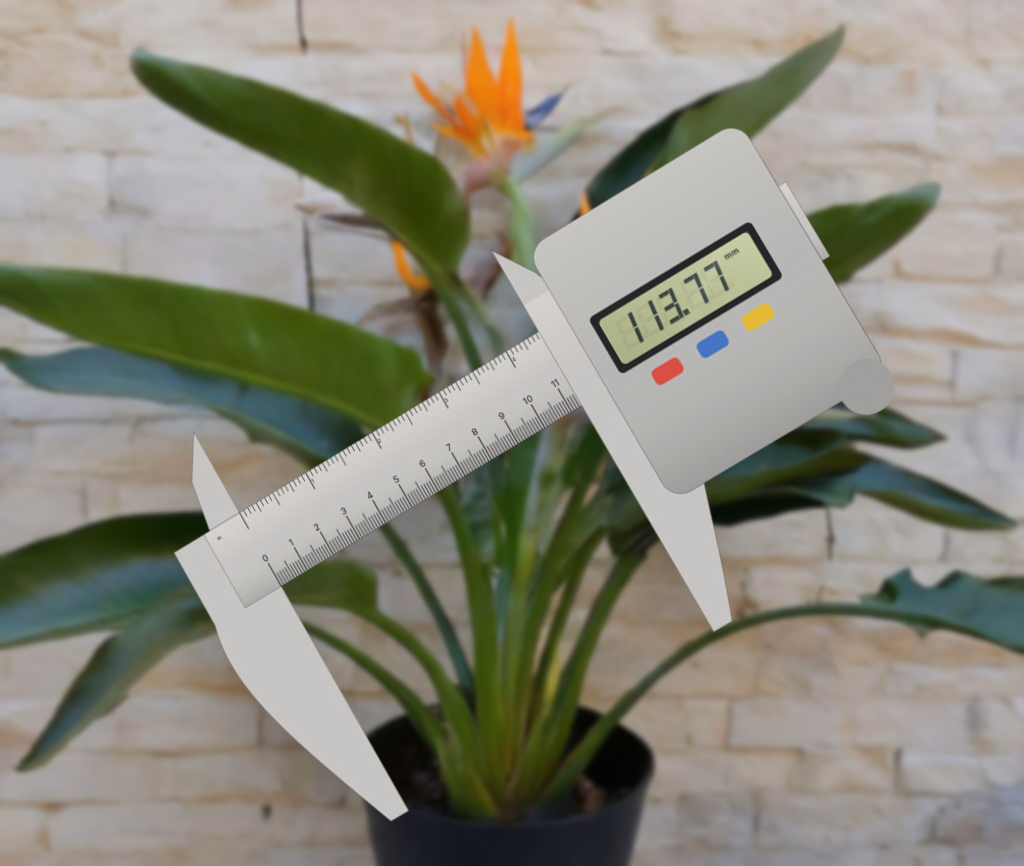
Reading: mm 113.77
